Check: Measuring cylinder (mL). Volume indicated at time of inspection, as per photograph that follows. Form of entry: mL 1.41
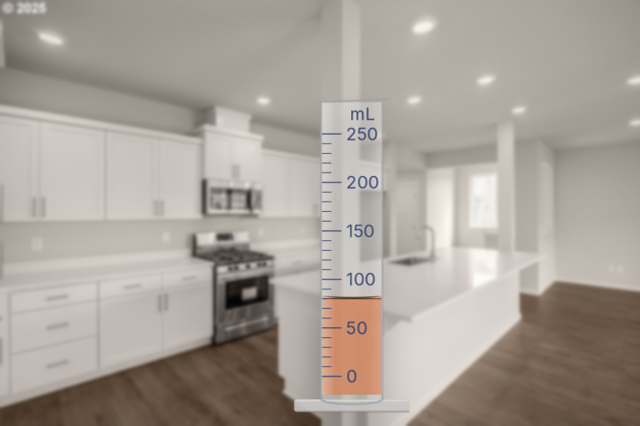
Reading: mL 80
